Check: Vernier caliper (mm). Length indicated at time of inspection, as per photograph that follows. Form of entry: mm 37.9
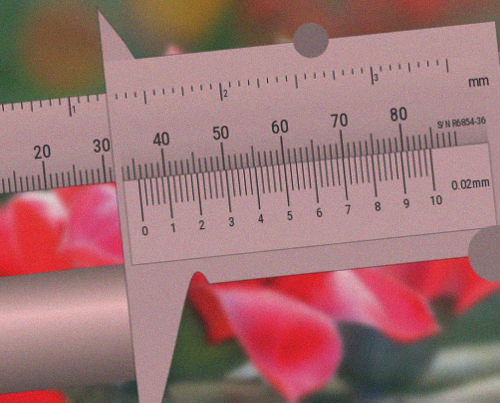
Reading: mm 35.6
